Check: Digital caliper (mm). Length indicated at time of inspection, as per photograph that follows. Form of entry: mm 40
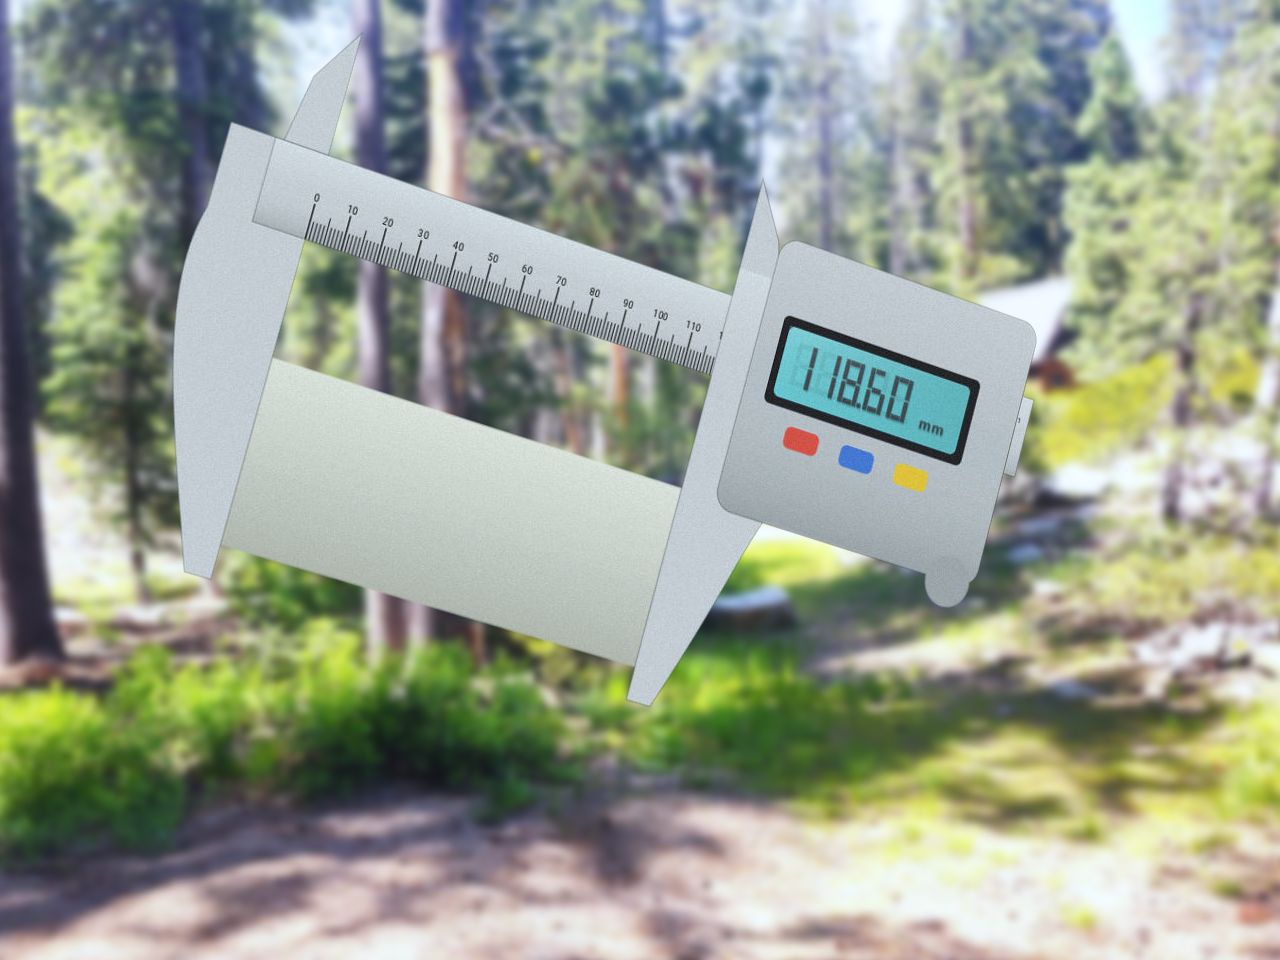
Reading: mm 118.60
